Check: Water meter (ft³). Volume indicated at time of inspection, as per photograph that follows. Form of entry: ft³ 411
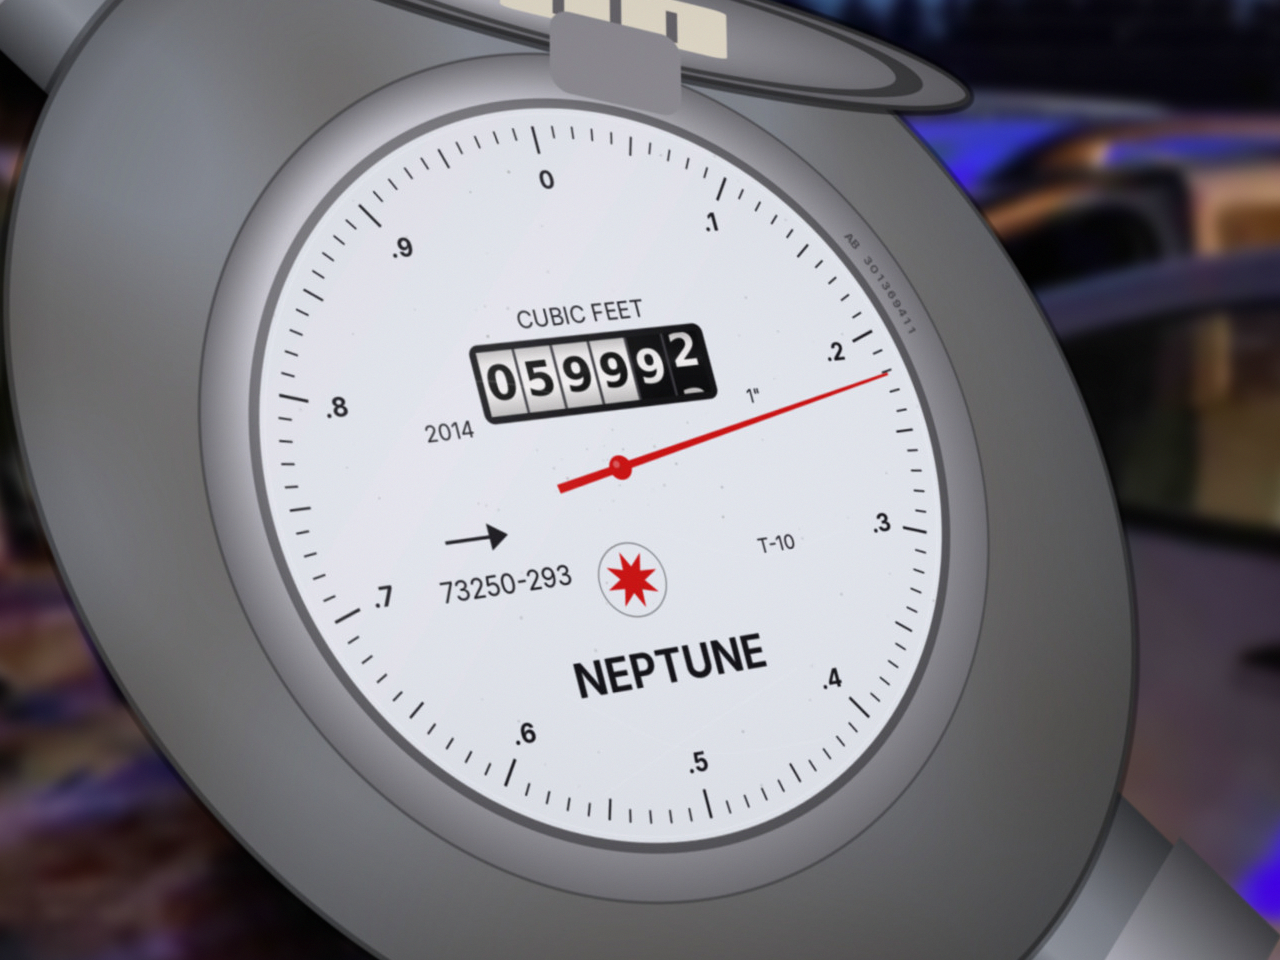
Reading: ft³ 59992.22
